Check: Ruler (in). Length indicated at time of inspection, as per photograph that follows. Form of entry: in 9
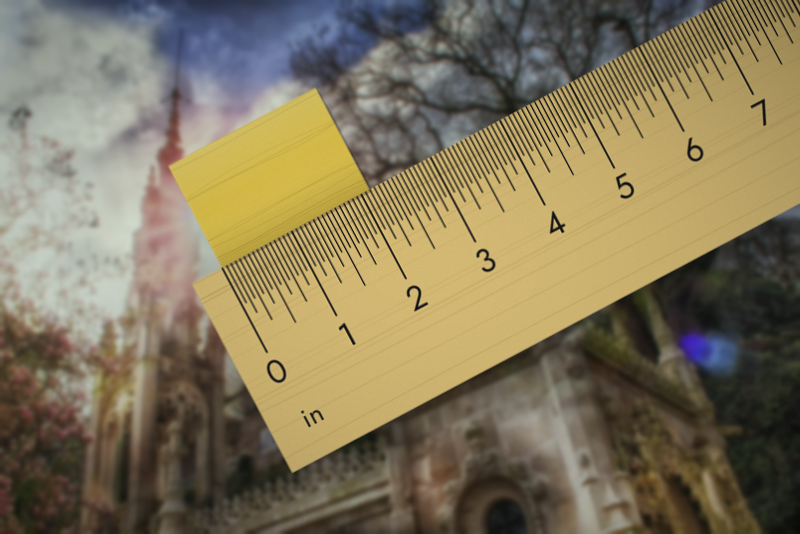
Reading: in 2.125
